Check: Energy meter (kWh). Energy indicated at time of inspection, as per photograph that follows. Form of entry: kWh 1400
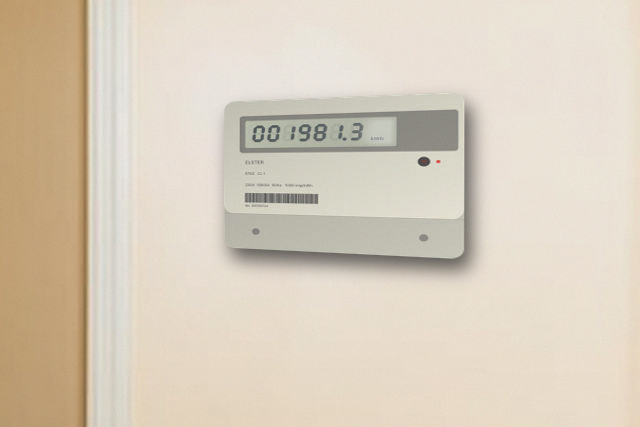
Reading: kWh 1981.3
